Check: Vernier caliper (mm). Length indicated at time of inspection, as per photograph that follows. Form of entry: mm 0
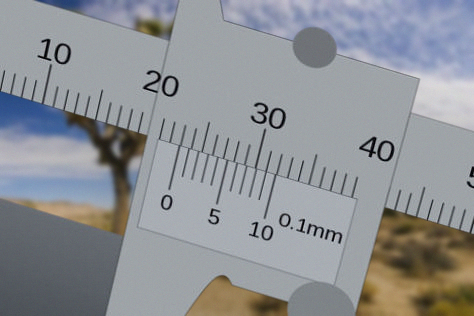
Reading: mm 22.9
